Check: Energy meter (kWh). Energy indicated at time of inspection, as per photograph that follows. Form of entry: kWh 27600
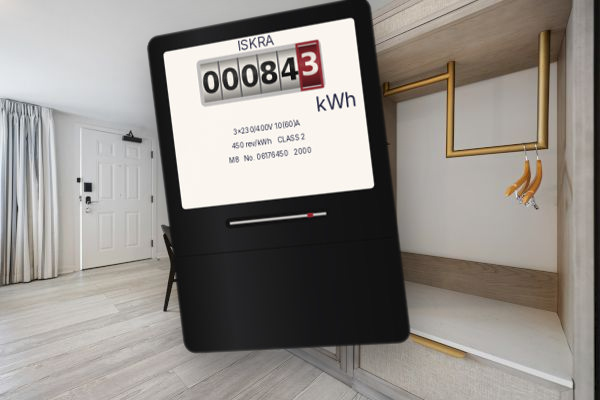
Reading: kWh 84.3
